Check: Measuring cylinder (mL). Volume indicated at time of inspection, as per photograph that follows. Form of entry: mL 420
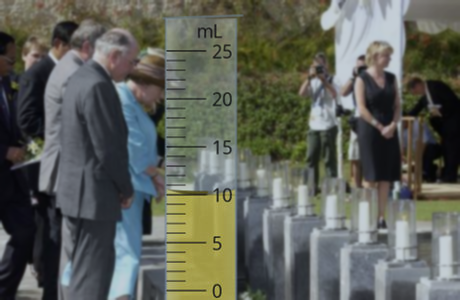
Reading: mL 10
